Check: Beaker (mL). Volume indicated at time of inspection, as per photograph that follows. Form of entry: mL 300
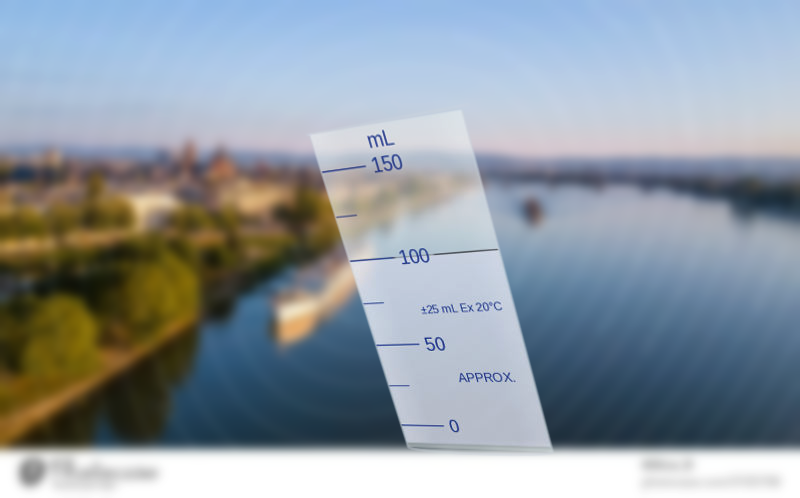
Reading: mL 100
